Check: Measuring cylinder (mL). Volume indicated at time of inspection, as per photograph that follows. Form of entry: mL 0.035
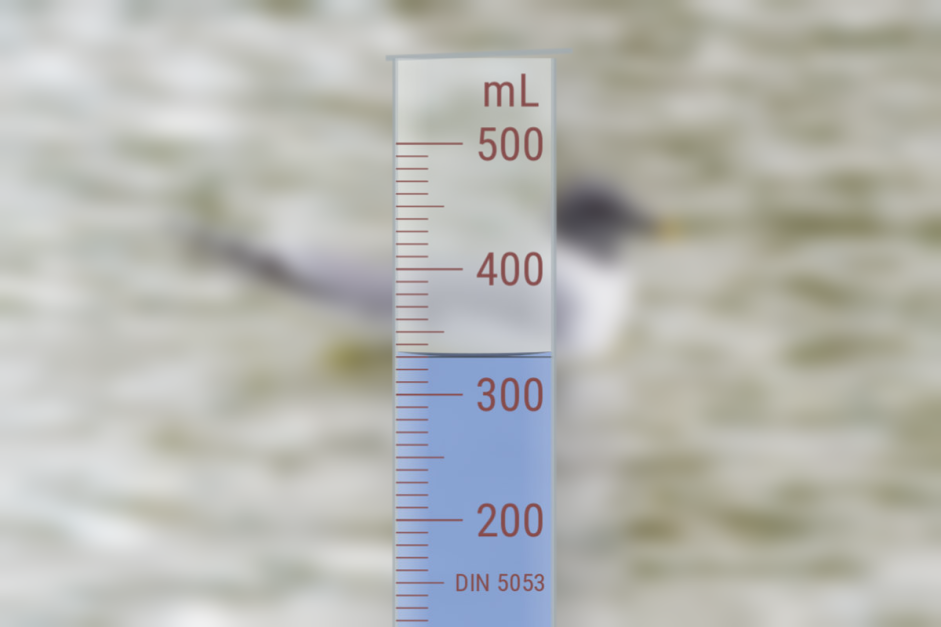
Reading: mL 330
